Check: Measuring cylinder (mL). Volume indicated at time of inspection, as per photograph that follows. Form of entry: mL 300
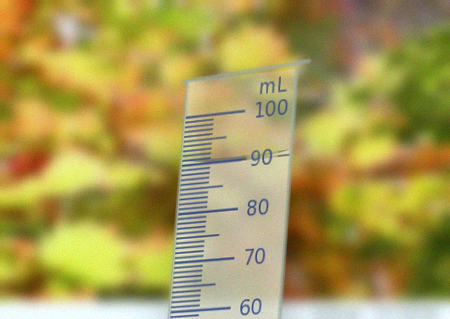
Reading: mL 90
